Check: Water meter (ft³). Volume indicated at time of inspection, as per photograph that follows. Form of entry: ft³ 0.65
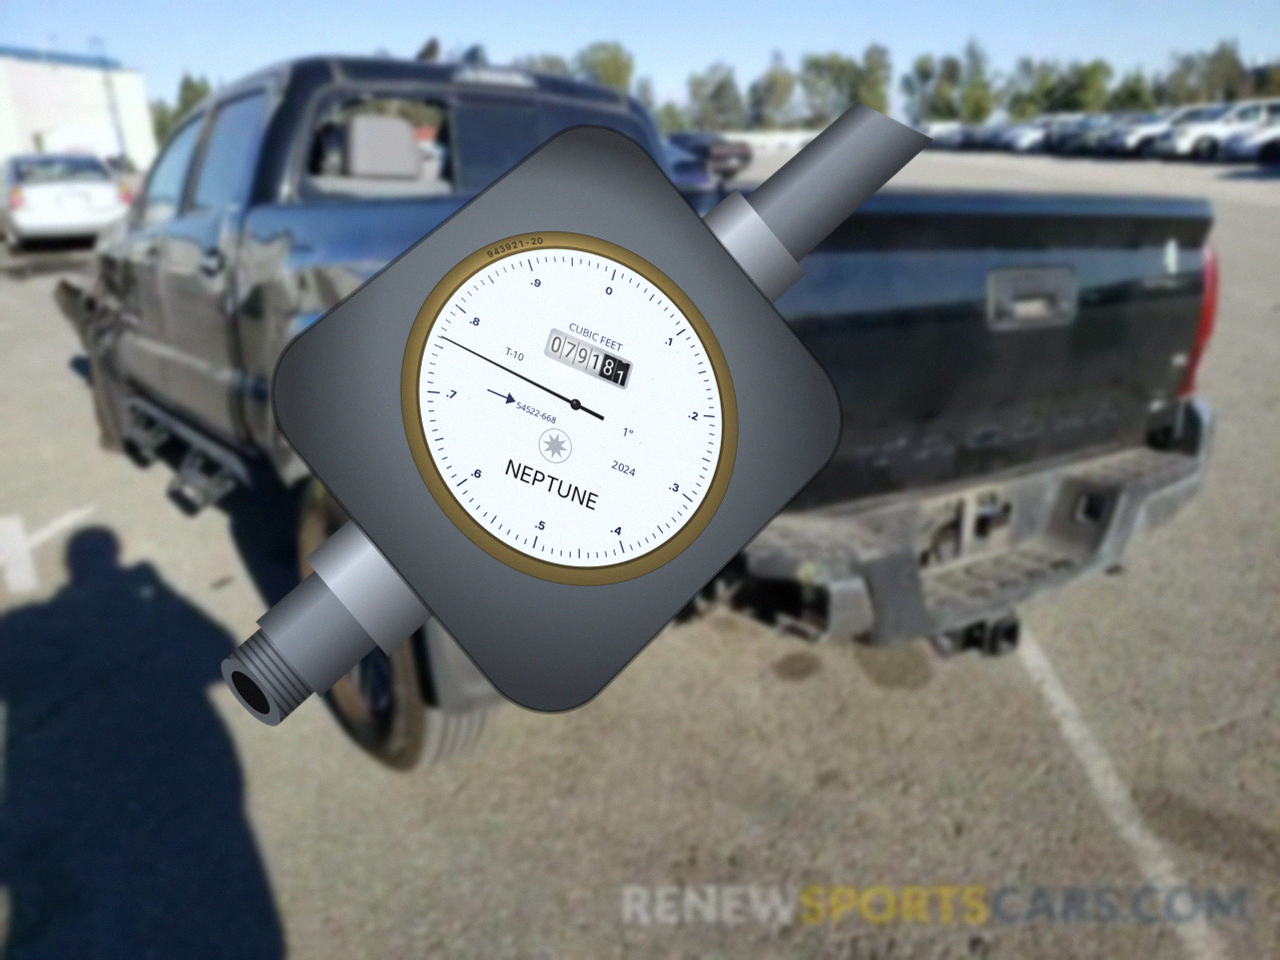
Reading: ft³ 79180.76
